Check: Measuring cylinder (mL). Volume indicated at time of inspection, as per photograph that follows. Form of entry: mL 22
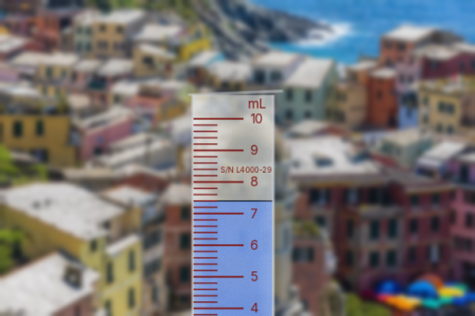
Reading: mL 7.4
